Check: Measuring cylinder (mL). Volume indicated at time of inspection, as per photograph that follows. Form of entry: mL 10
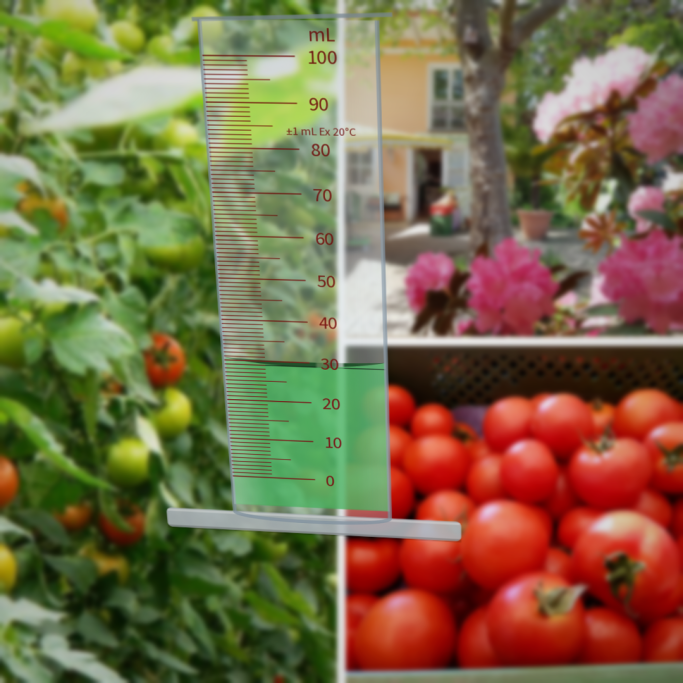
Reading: mL 29
